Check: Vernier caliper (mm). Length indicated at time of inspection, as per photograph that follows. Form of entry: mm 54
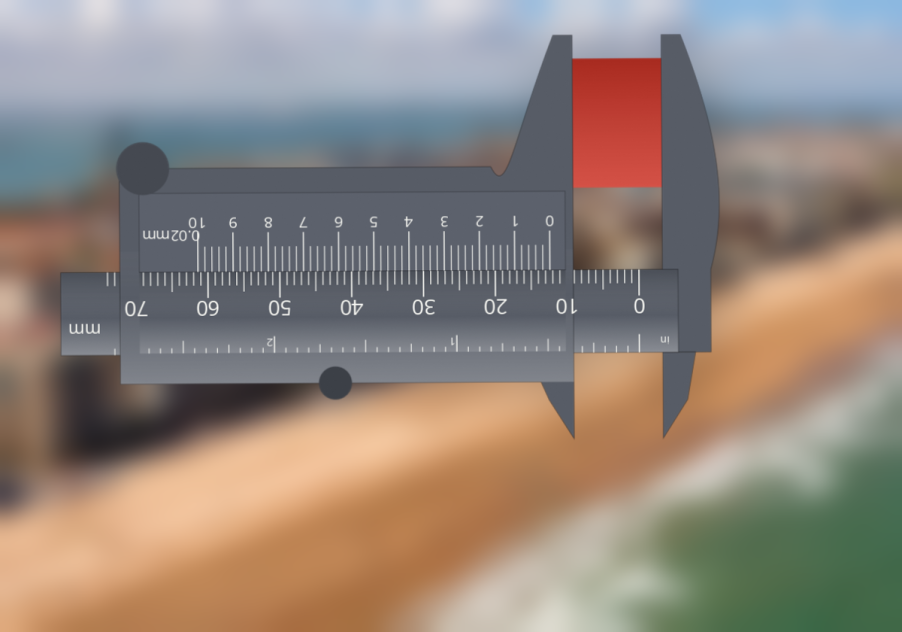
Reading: mm 12.4
